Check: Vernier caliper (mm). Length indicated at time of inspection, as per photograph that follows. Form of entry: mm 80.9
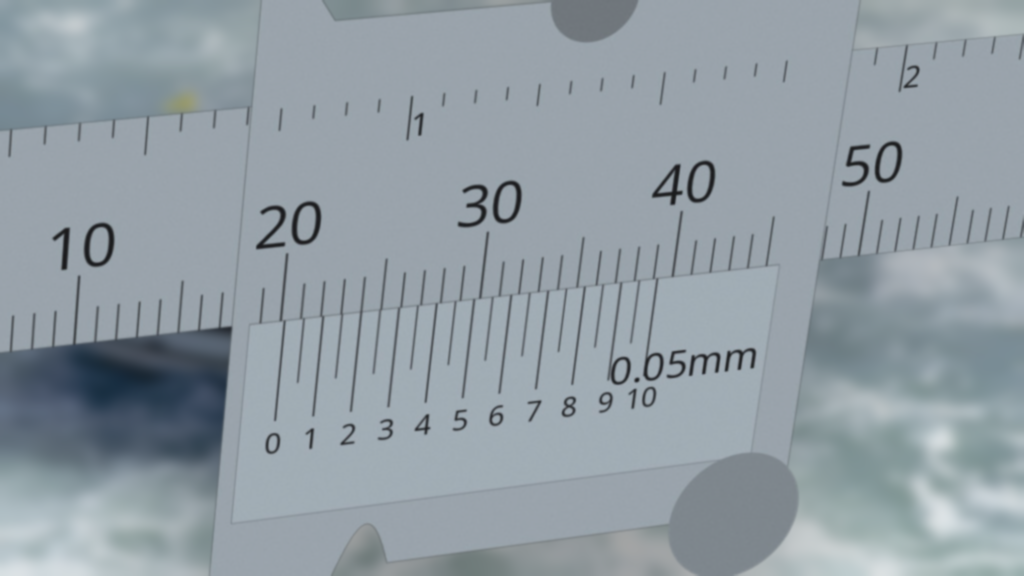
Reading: mm 20.2
